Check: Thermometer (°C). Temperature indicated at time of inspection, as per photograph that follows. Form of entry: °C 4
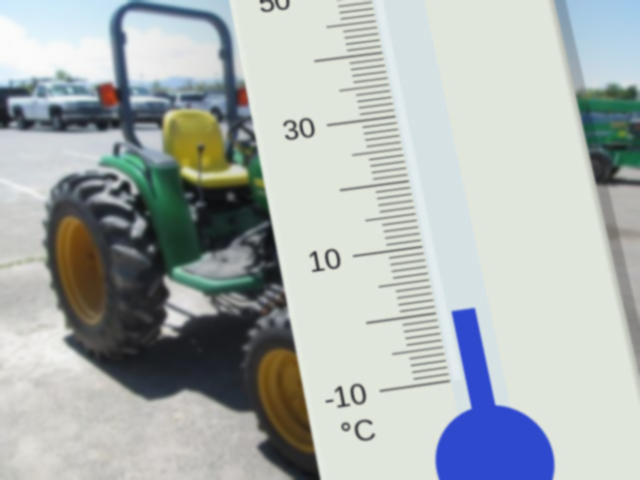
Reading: °C 0
